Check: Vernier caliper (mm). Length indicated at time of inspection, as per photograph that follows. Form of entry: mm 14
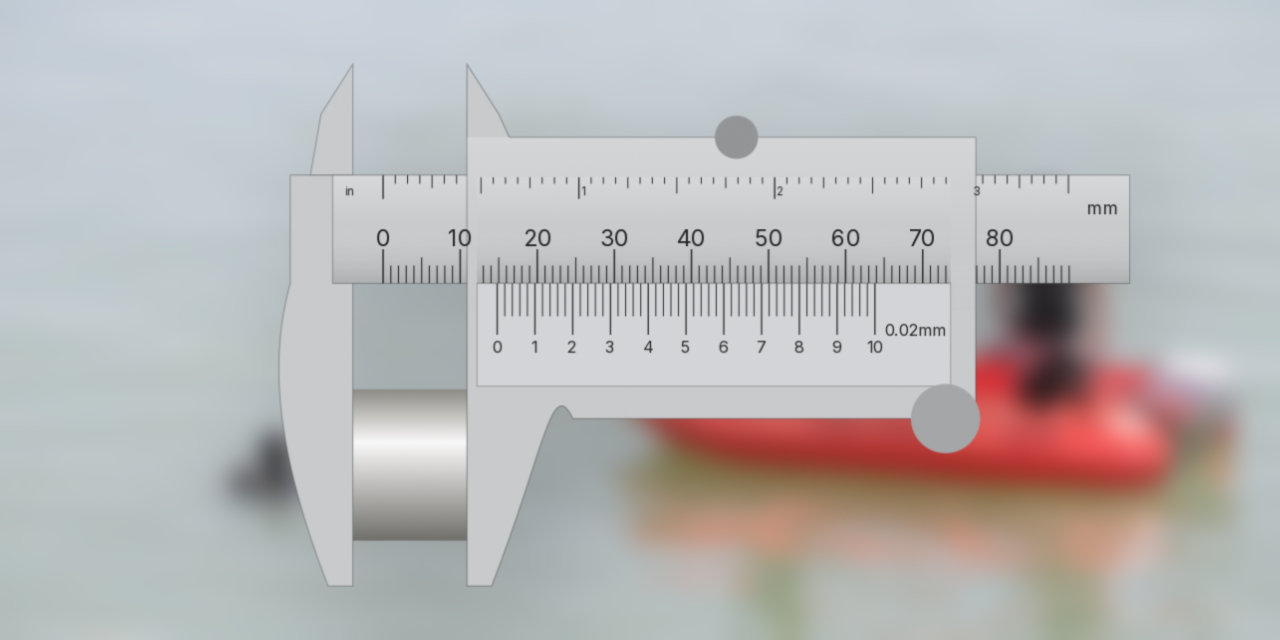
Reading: mm 14.8
